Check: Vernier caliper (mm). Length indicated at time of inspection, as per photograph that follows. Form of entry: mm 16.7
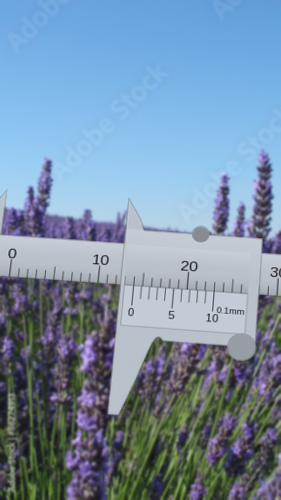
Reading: mm 14.0
